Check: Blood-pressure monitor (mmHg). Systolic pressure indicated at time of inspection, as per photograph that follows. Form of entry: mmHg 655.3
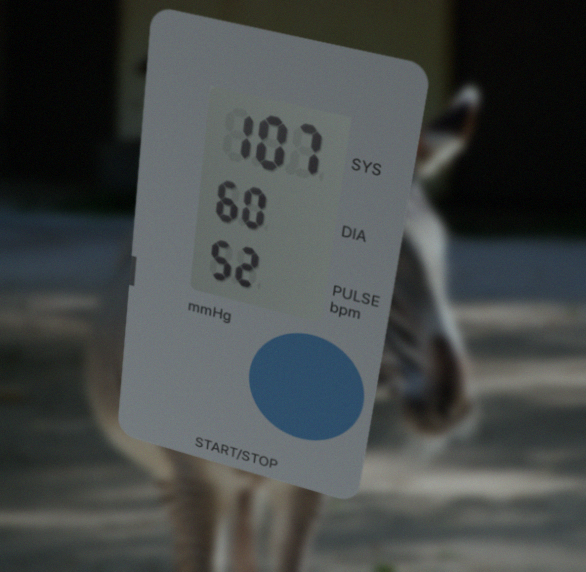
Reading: mmHg 107
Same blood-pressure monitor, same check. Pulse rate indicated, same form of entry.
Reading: bpm 52
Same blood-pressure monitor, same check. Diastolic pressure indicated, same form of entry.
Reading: mmHg 60
